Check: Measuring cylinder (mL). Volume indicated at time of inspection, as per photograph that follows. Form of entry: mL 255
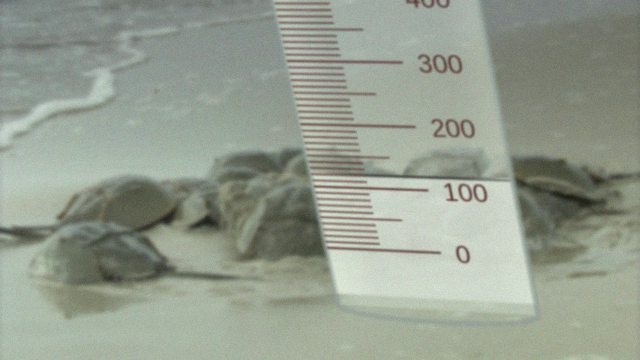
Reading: mL 120
